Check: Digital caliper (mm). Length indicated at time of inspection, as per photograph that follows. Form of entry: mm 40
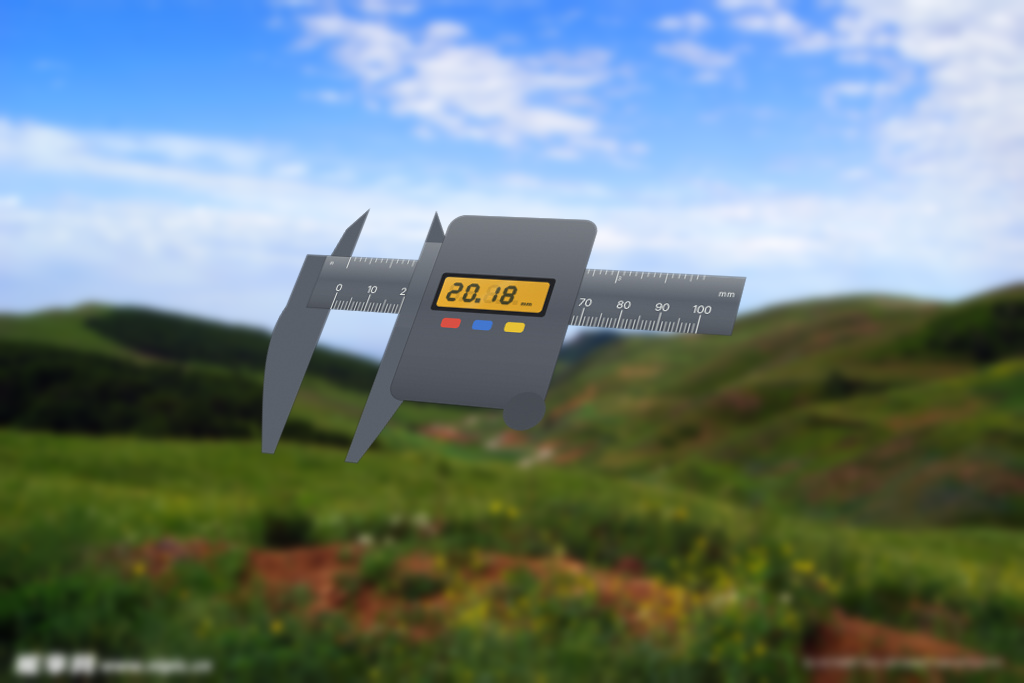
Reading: mm 20.18
